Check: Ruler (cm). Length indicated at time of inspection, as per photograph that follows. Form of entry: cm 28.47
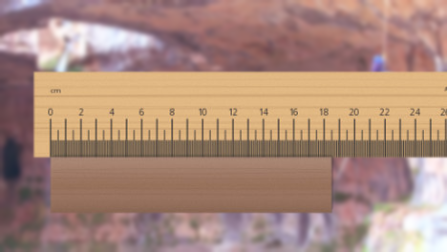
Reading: cm 18.5
